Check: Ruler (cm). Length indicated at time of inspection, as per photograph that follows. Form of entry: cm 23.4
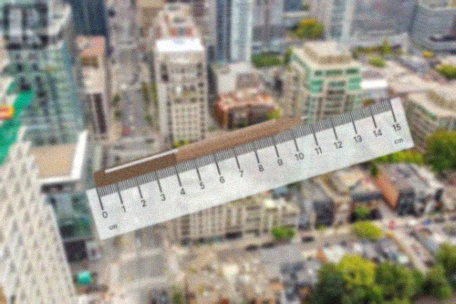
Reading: cm 11
